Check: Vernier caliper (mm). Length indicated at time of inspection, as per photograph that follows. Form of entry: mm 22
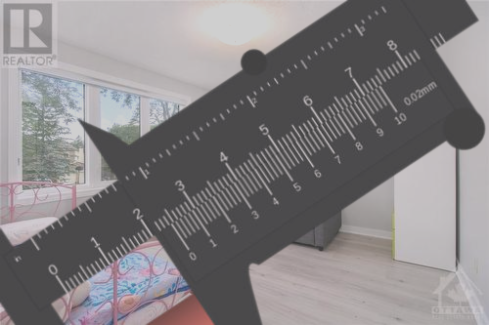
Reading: mm 24.5
